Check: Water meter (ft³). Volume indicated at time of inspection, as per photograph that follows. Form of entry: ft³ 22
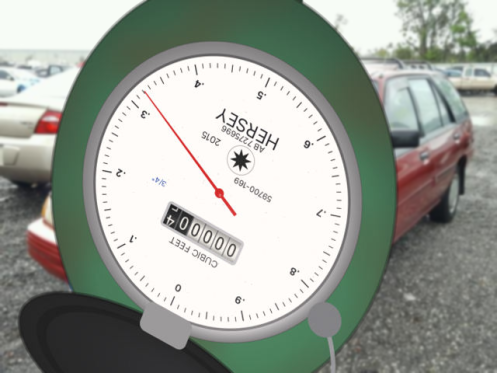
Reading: ft³ 4.32
